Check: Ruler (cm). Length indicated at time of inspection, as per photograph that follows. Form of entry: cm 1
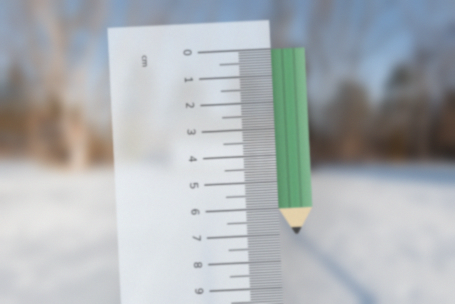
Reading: cm 7
